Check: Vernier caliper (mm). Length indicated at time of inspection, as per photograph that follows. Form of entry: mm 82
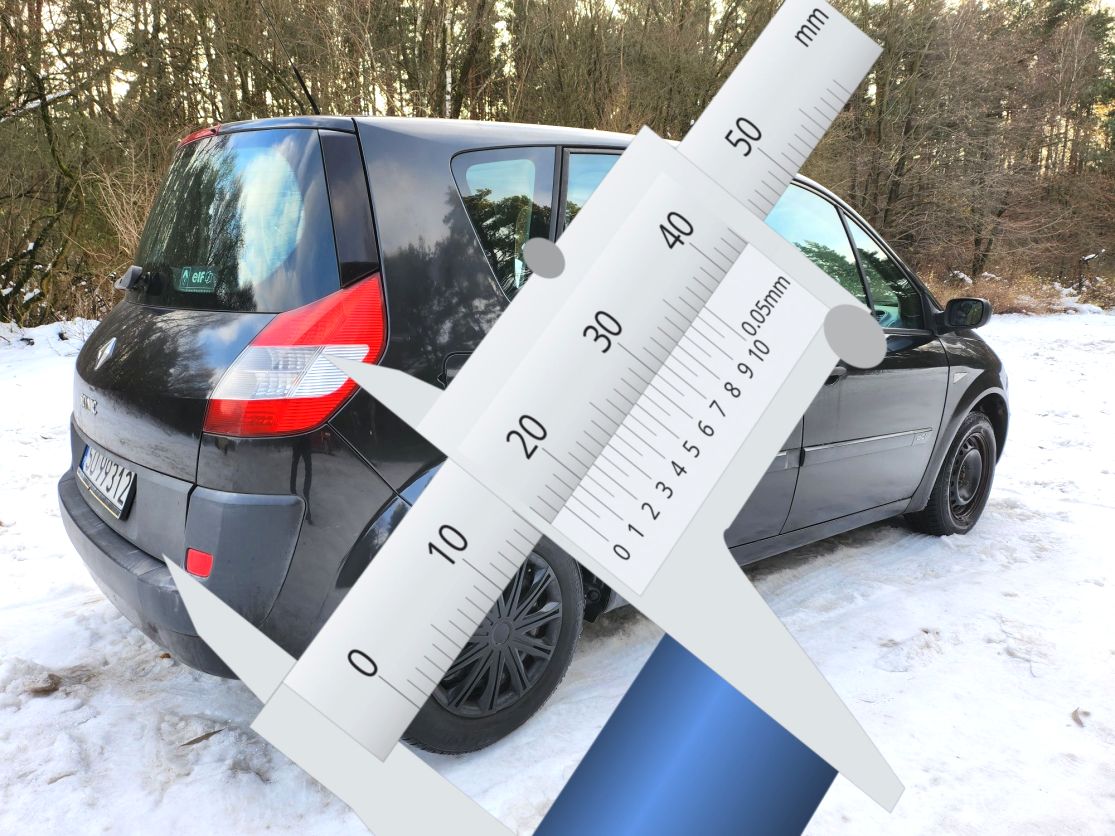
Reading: mm 17.7
